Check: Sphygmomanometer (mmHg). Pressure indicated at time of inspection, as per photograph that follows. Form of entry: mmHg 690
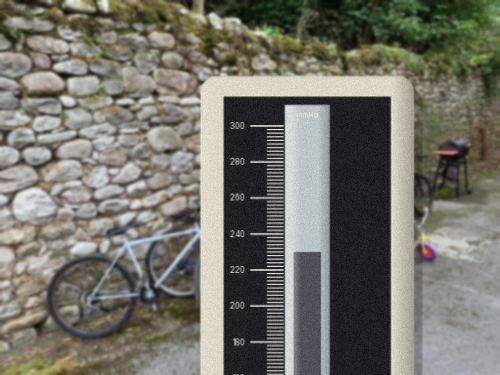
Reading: mmHg 230
